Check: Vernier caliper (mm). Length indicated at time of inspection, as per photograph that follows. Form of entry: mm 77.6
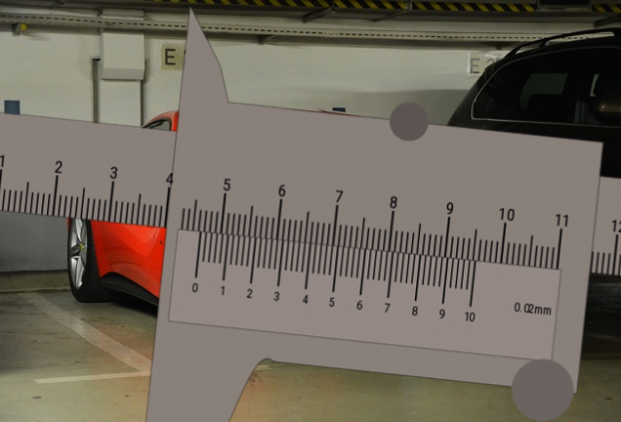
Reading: mm 46.4
